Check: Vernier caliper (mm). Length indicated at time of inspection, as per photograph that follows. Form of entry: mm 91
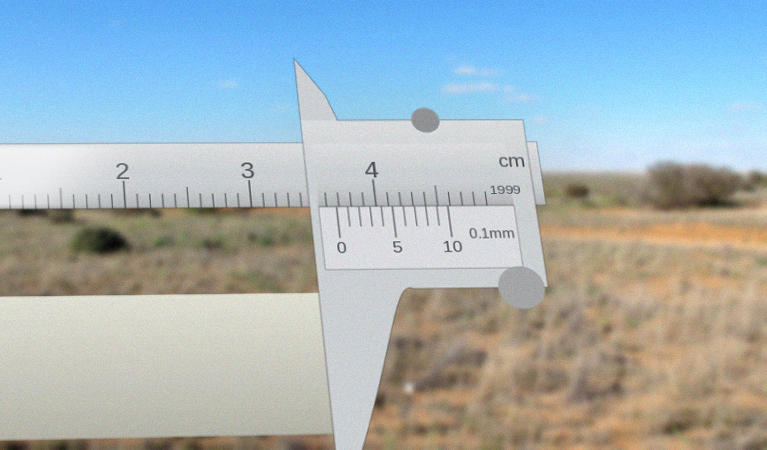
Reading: mm 36.8
